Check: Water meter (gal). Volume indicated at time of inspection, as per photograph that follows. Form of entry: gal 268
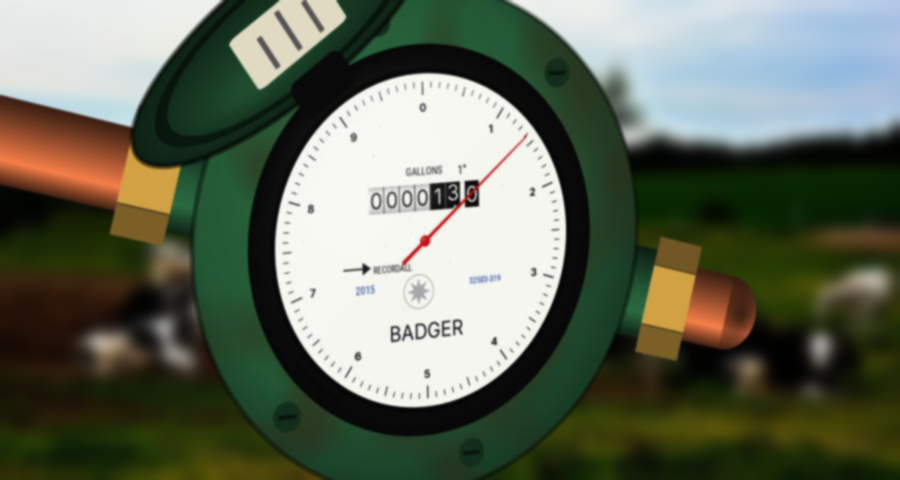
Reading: gal 131.4
